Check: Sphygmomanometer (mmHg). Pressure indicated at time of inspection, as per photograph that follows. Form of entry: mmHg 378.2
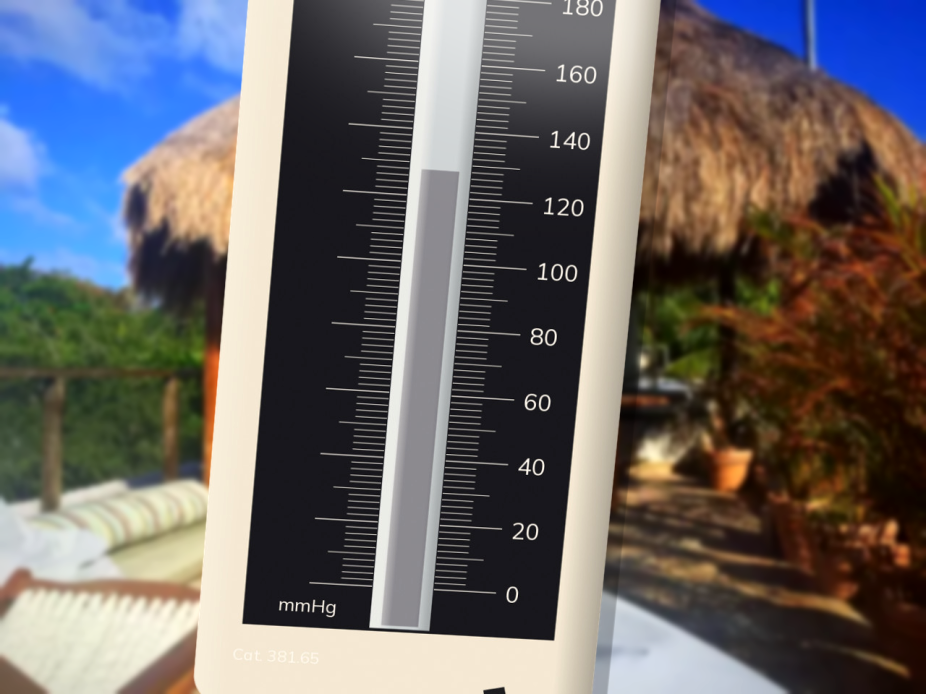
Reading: mmHg 128
